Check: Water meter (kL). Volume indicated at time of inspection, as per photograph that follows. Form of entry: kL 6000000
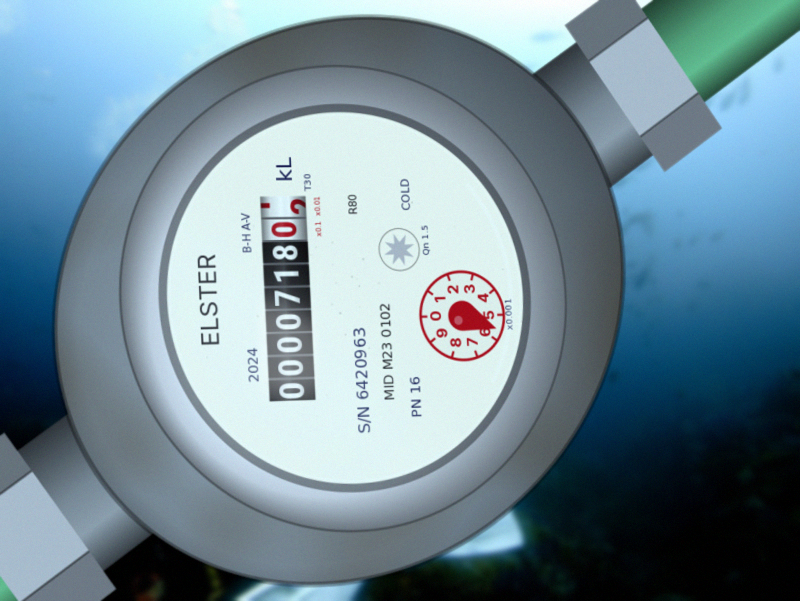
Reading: kL 718.015
